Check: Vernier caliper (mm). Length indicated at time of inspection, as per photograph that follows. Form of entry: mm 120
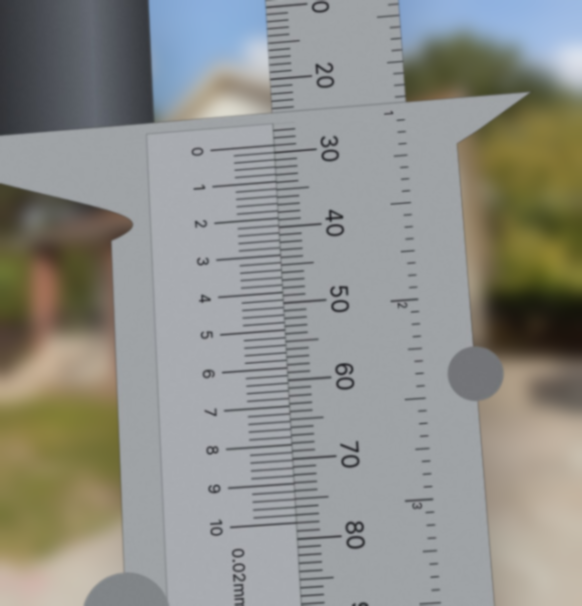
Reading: mm 29.0
